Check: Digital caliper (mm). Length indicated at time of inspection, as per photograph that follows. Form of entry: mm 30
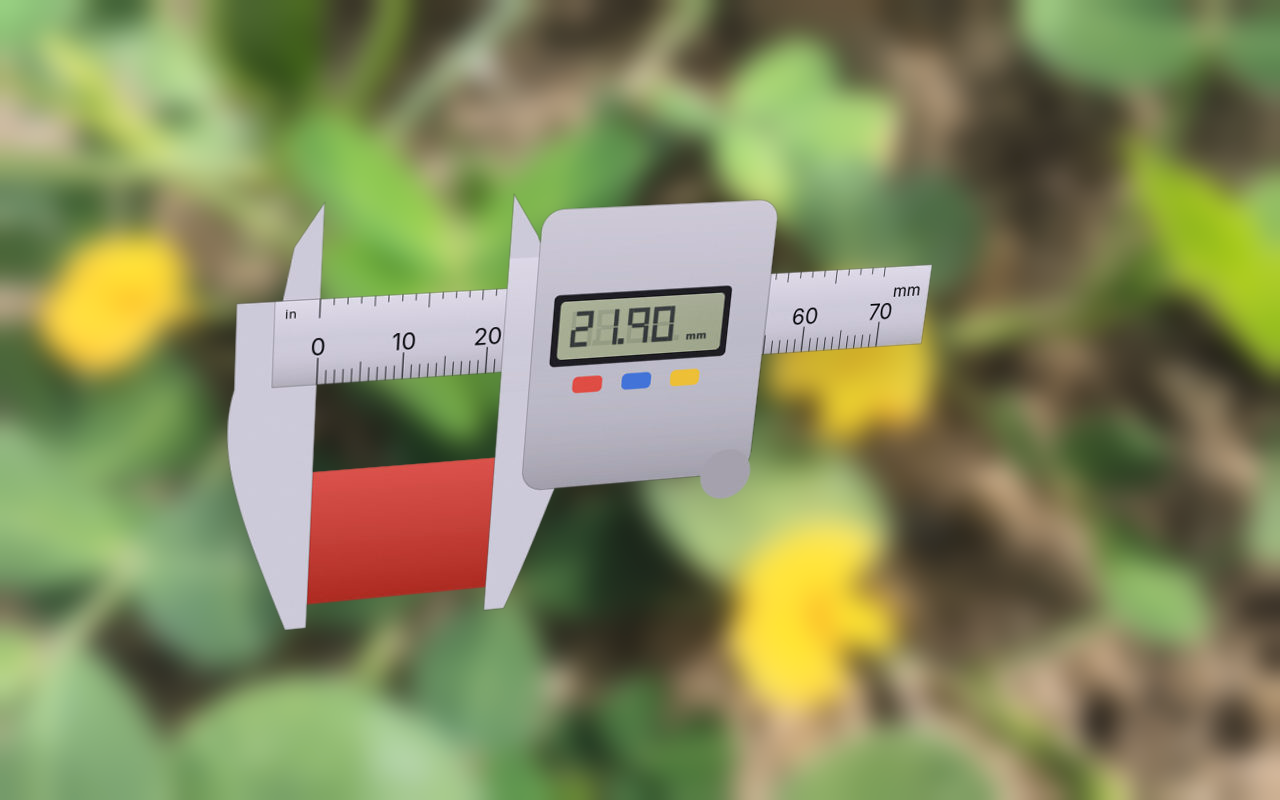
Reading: mm 21.90
